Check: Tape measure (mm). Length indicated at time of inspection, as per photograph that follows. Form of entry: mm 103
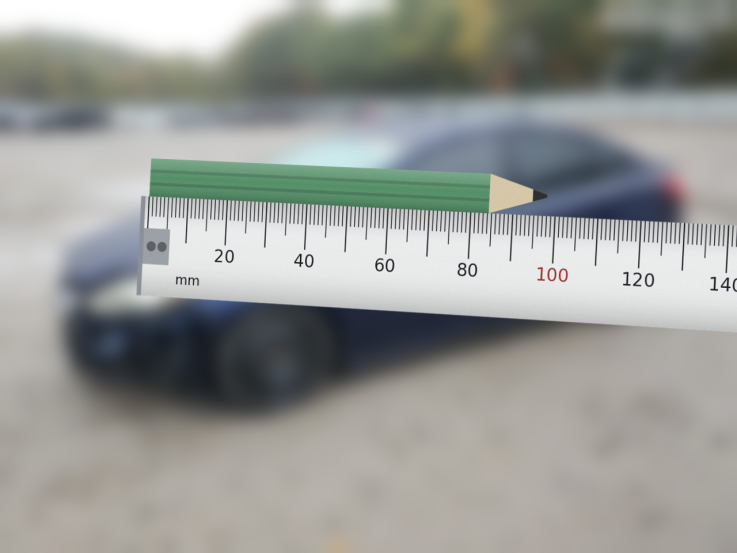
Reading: mm 98
